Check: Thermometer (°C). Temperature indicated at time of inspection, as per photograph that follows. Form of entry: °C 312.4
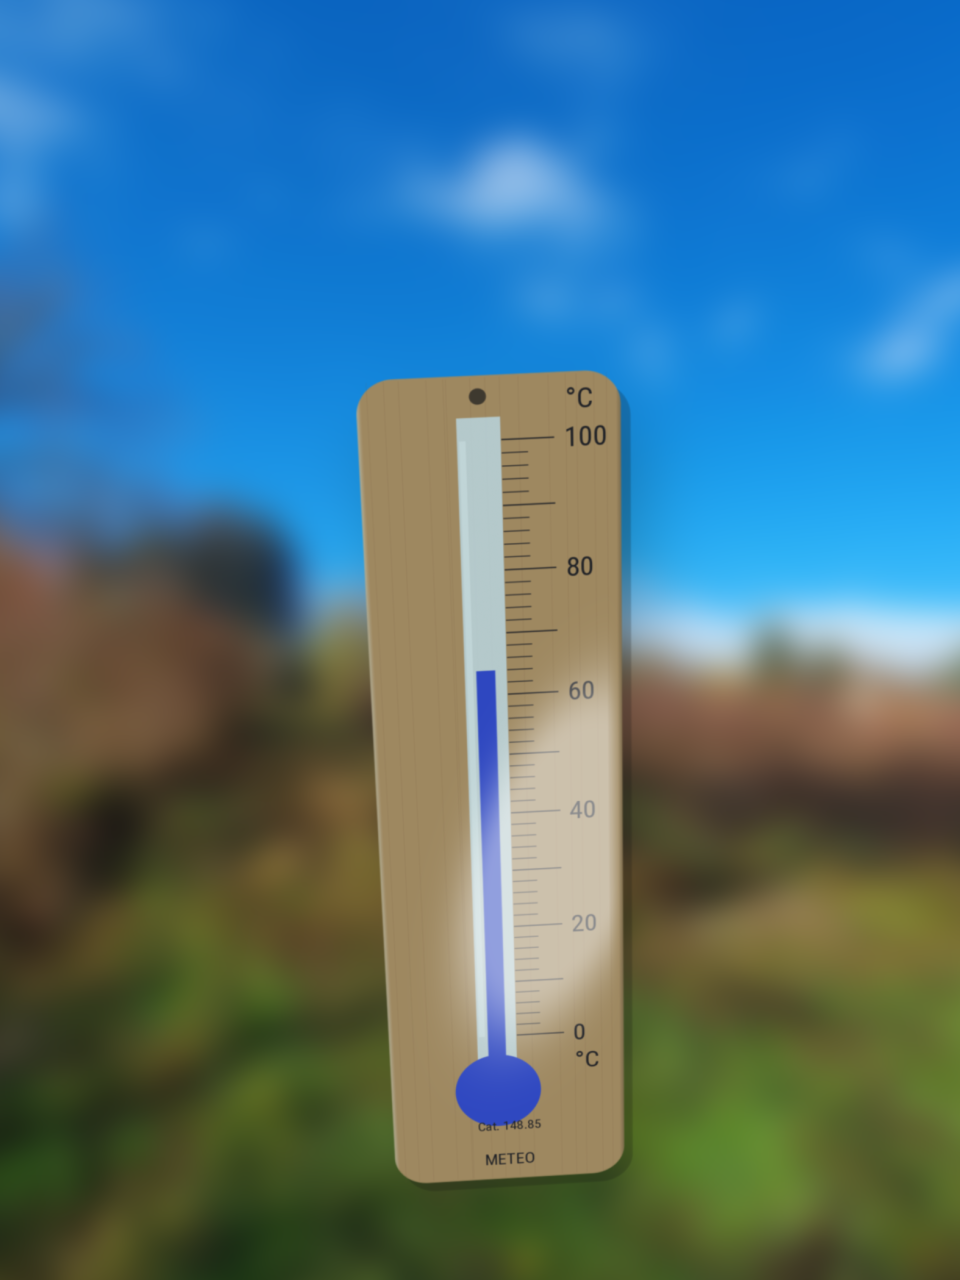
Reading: °C 64
